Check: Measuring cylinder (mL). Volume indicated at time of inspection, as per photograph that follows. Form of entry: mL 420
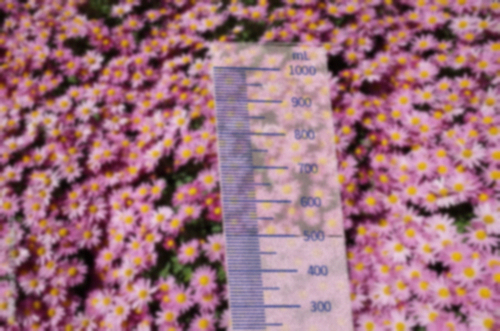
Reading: mL 500
